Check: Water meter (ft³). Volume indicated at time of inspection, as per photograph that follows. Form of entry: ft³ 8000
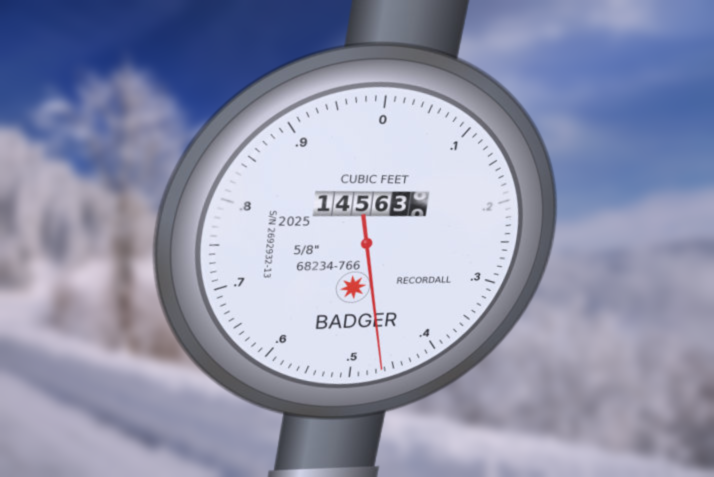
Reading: ft³ 145638.46
